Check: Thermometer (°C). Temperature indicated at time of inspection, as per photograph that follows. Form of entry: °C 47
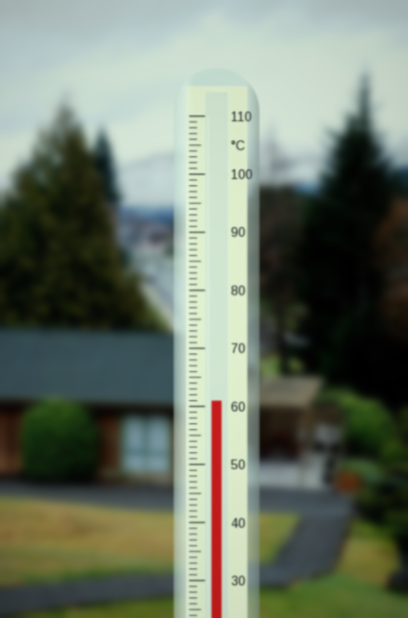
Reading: °C 61
